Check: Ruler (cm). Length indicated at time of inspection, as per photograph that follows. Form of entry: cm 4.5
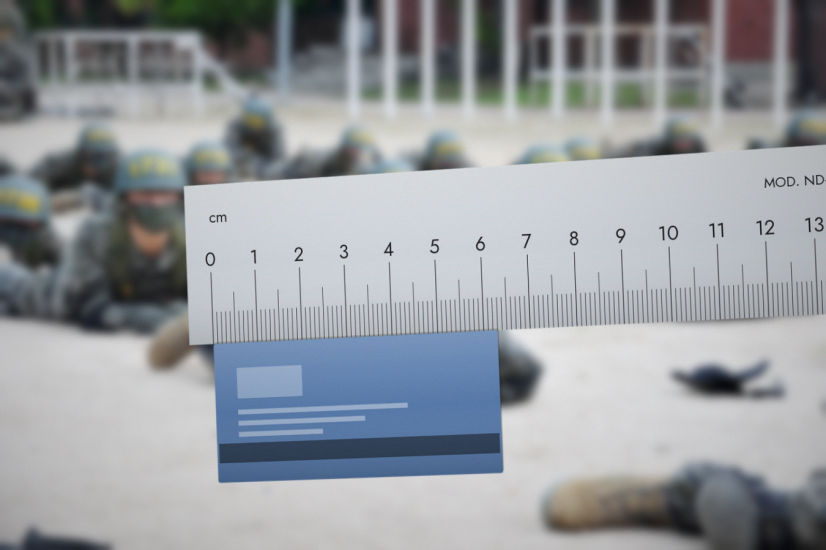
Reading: cm 6.3
